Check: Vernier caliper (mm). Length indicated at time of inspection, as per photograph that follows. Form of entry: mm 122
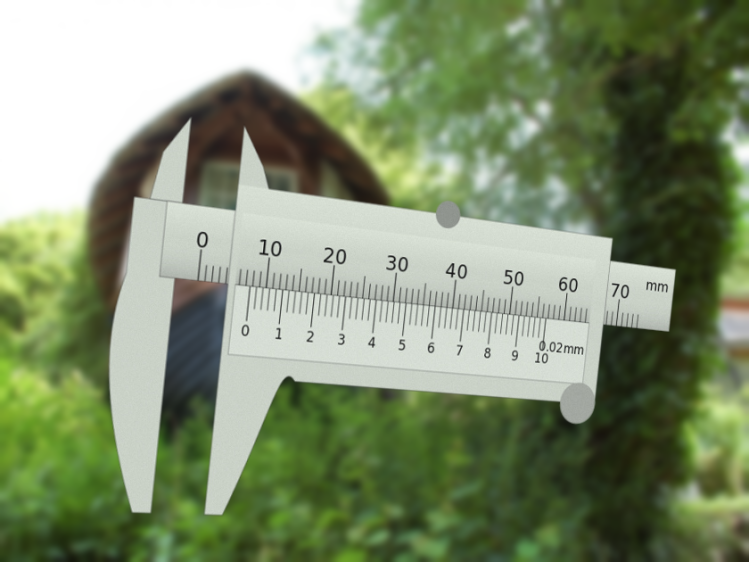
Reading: mm 7.6
